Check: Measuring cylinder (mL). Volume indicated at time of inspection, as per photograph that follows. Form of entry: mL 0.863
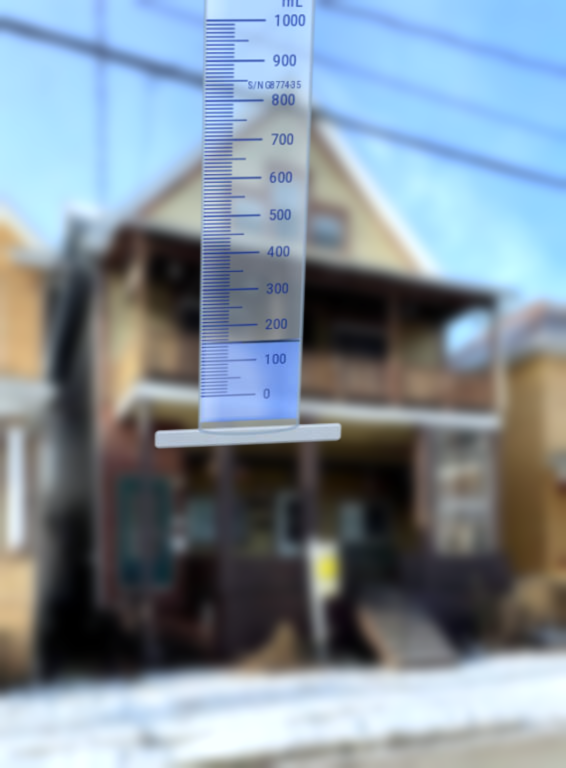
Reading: mL 150
